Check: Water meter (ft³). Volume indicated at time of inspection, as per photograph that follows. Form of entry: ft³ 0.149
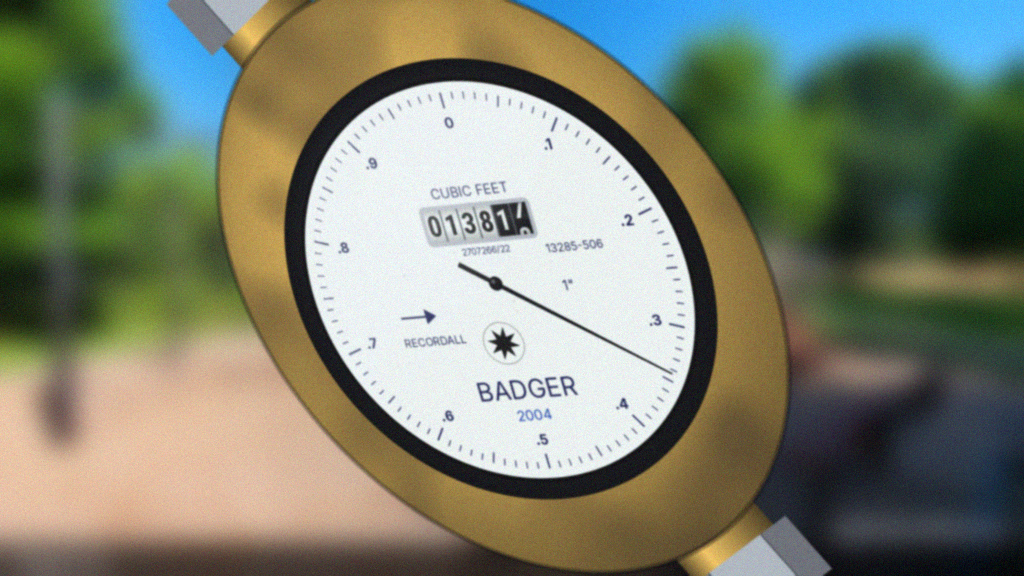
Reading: ft³ 13817.34
